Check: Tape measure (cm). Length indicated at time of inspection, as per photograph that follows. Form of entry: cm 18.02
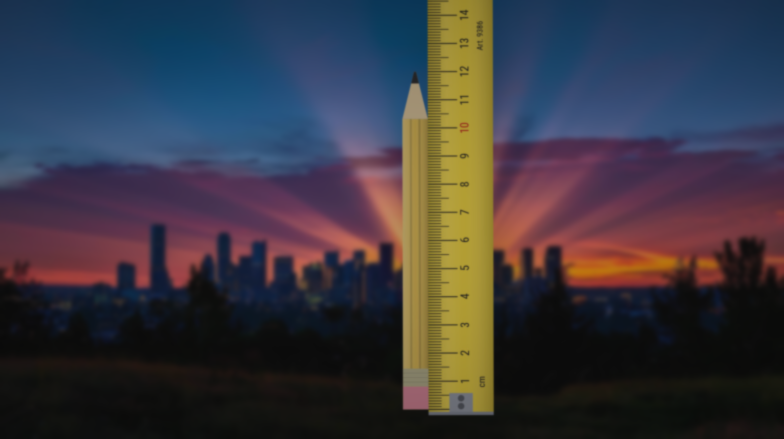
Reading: cm 12
